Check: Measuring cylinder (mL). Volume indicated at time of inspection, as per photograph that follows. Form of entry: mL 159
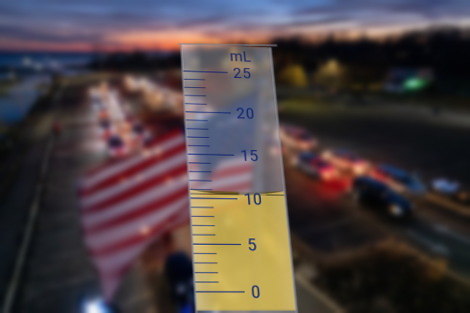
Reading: mL 10.5
